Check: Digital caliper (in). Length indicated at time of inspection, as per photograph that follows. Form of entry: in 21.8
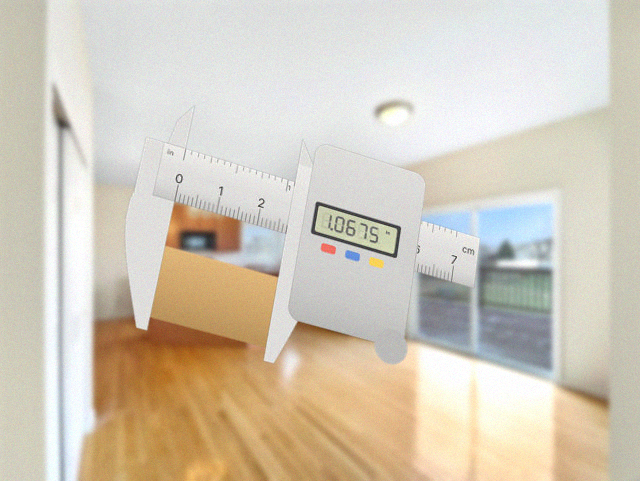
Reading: in 1.0675
